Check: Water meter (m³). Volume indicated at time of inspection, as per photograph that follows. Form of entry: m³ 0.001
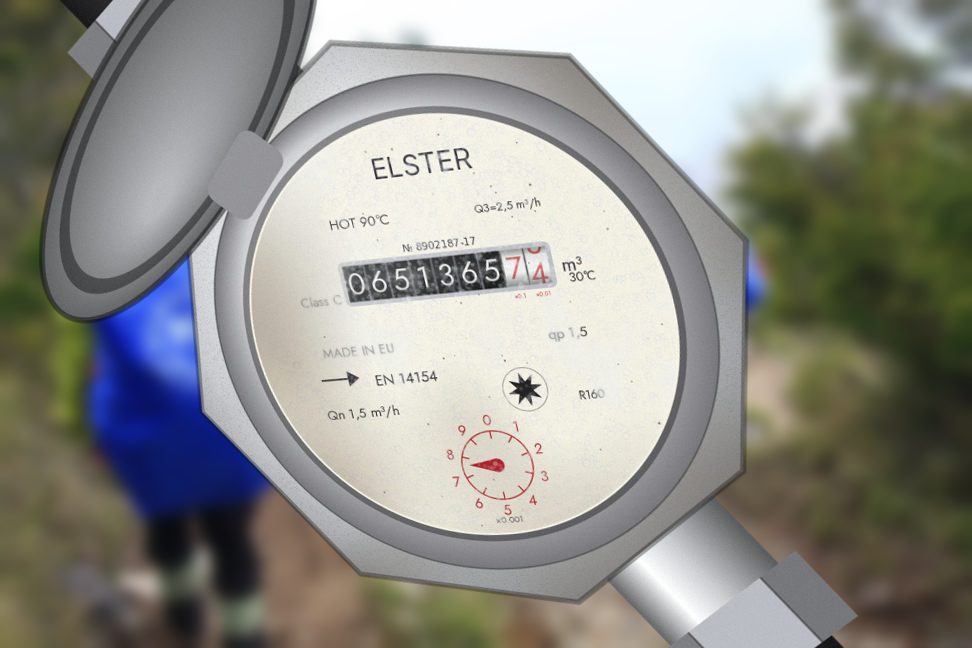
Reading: m³ 651365.737
